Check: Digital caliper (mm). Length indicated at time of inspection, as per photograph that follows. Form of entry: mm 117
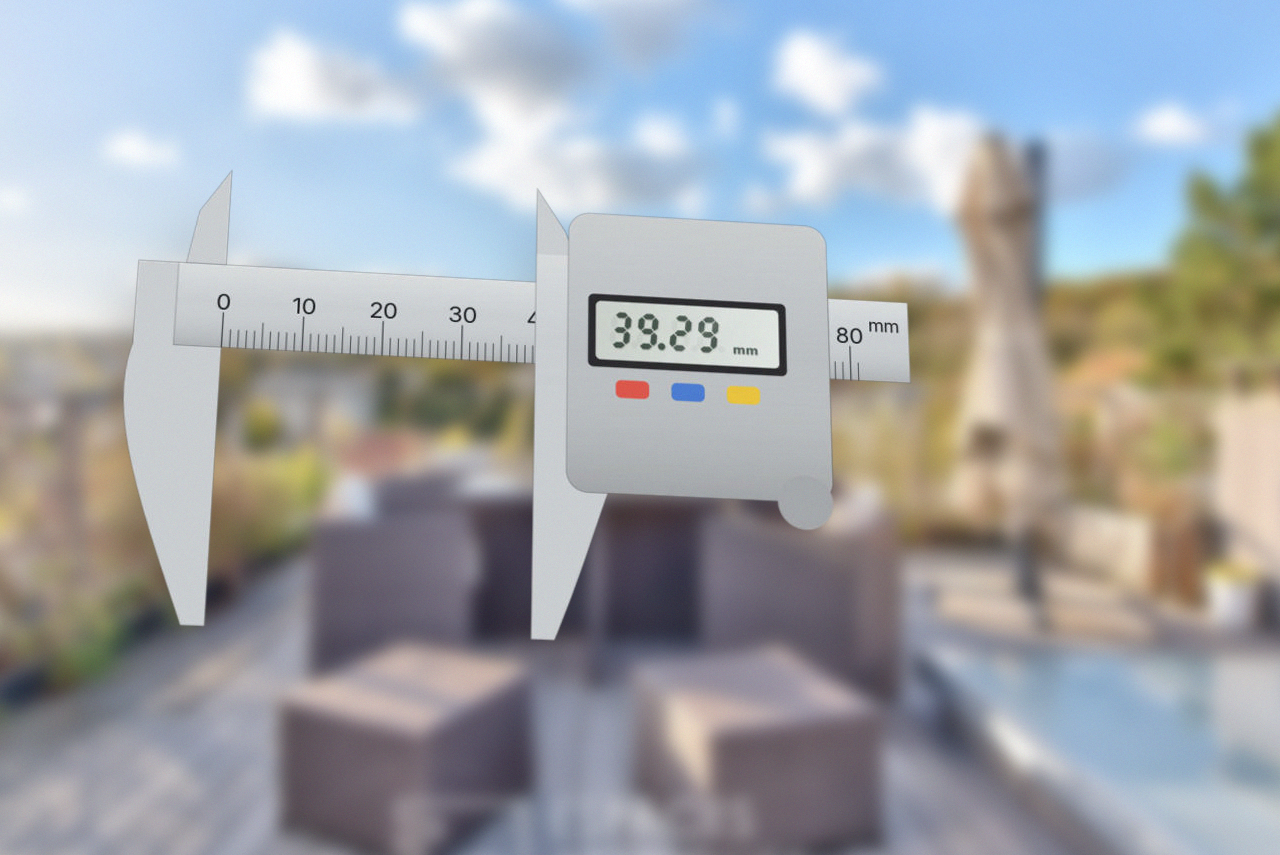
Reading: mm 39.29
